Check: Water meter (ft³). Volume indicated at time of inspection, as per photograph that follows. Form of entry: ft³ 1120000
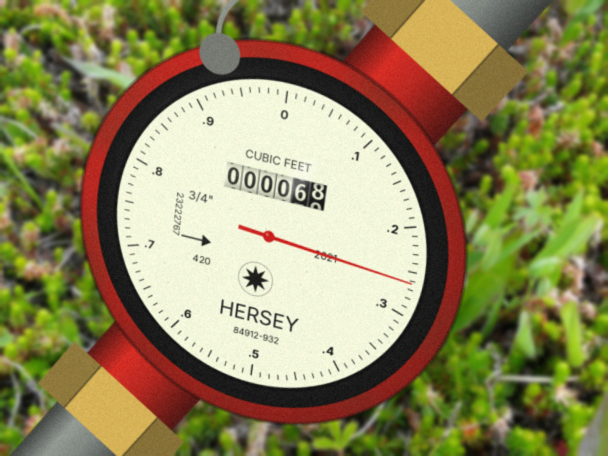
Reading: ft³ 68.26
